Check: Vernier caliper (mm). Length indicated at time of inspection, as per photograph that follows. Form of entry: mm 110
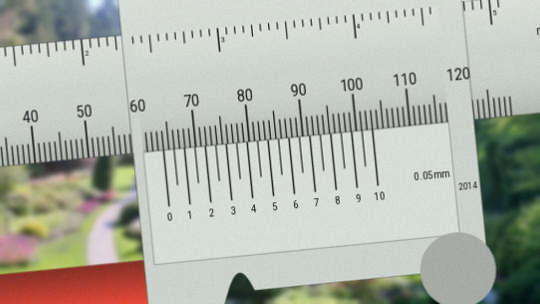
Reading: mm 64.0
